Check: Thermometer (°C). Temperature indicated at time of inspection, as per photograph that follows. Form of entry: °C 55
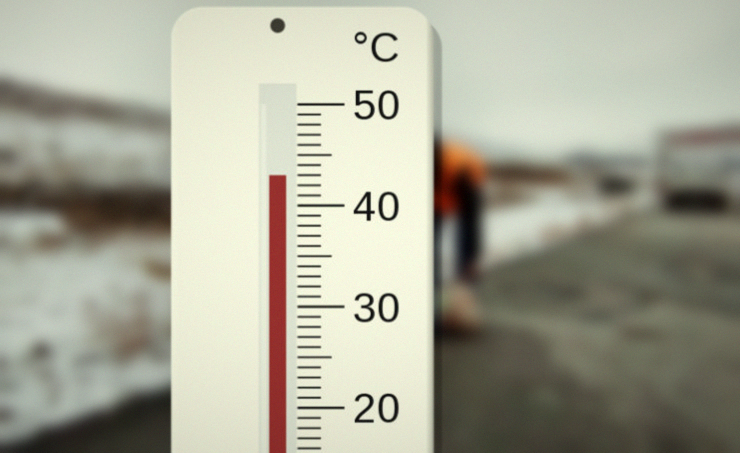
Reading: °C 43
